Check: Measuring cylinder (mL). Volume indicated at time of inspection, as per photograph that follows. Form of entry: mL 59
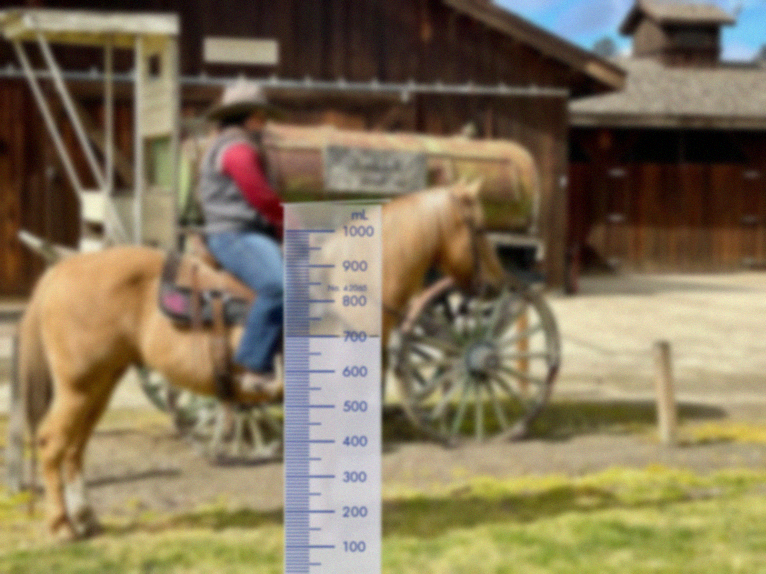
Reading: mL 700
